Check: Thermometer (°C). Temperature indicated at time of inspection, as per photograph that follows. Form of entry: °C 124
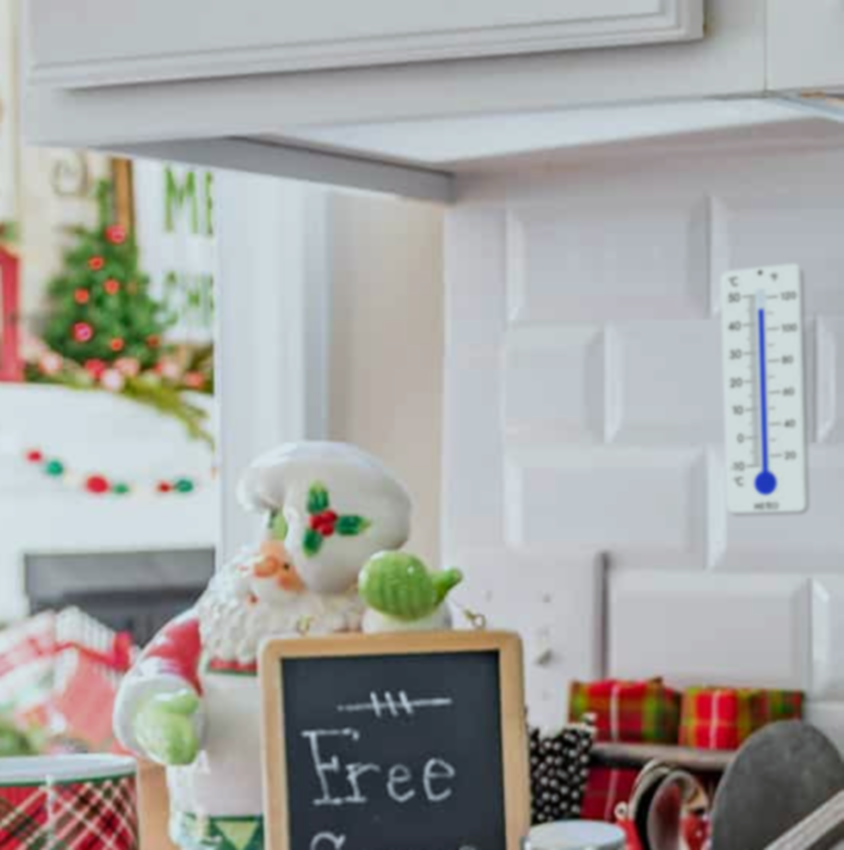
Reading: °C 45
